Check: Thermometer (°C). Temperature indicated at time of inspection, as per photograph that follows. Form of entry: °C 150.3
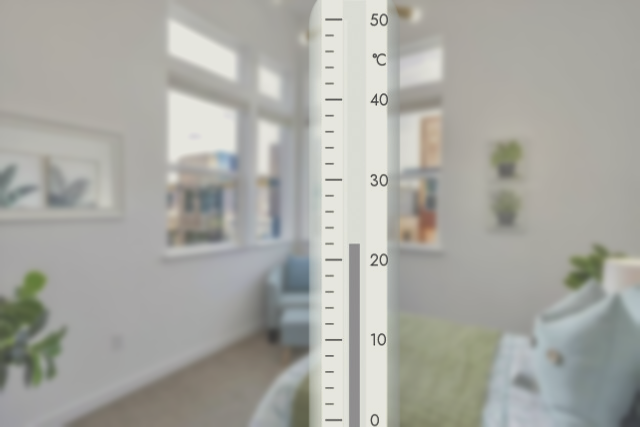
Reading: °C 22
